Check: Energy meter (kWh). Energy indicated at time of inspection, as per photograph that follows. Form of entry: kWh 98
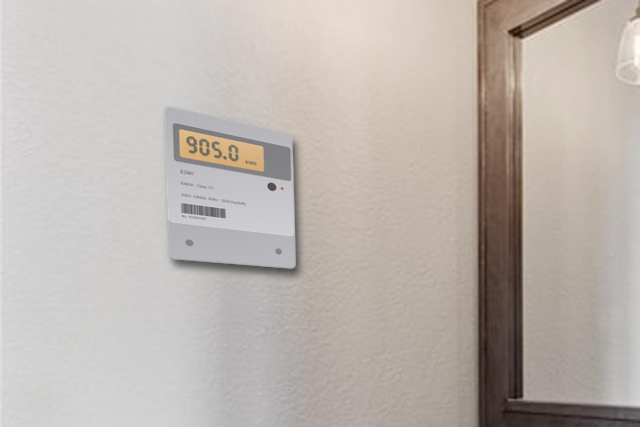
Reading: kWh 905.0
